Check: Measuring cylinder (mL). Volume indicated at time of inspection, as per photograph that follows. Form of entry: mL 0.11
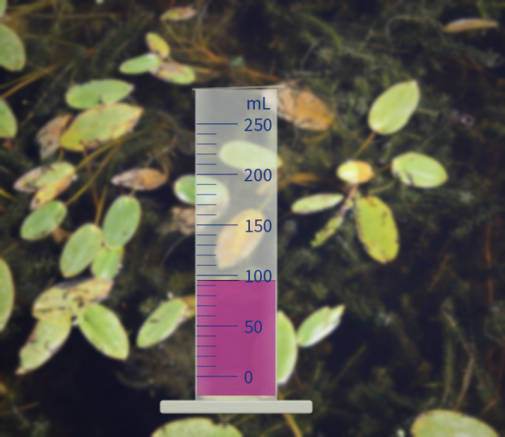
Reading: mL 95
